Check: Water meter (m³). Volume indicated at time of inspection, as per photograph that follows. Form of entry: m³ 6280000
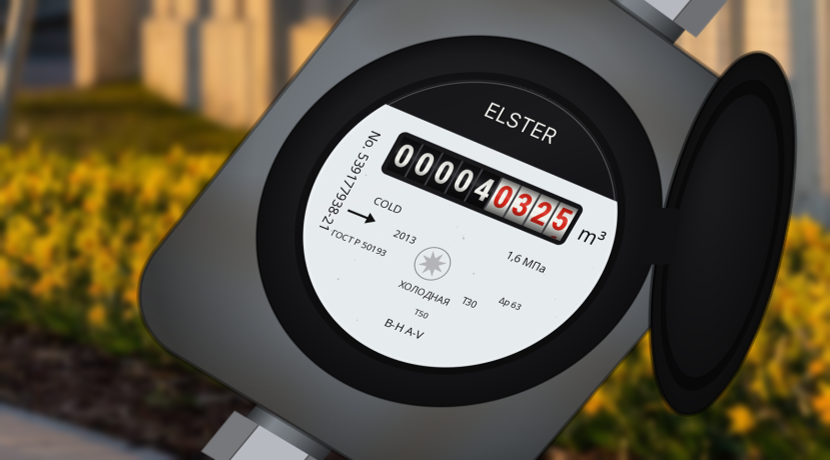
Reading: m³ 4.0325
